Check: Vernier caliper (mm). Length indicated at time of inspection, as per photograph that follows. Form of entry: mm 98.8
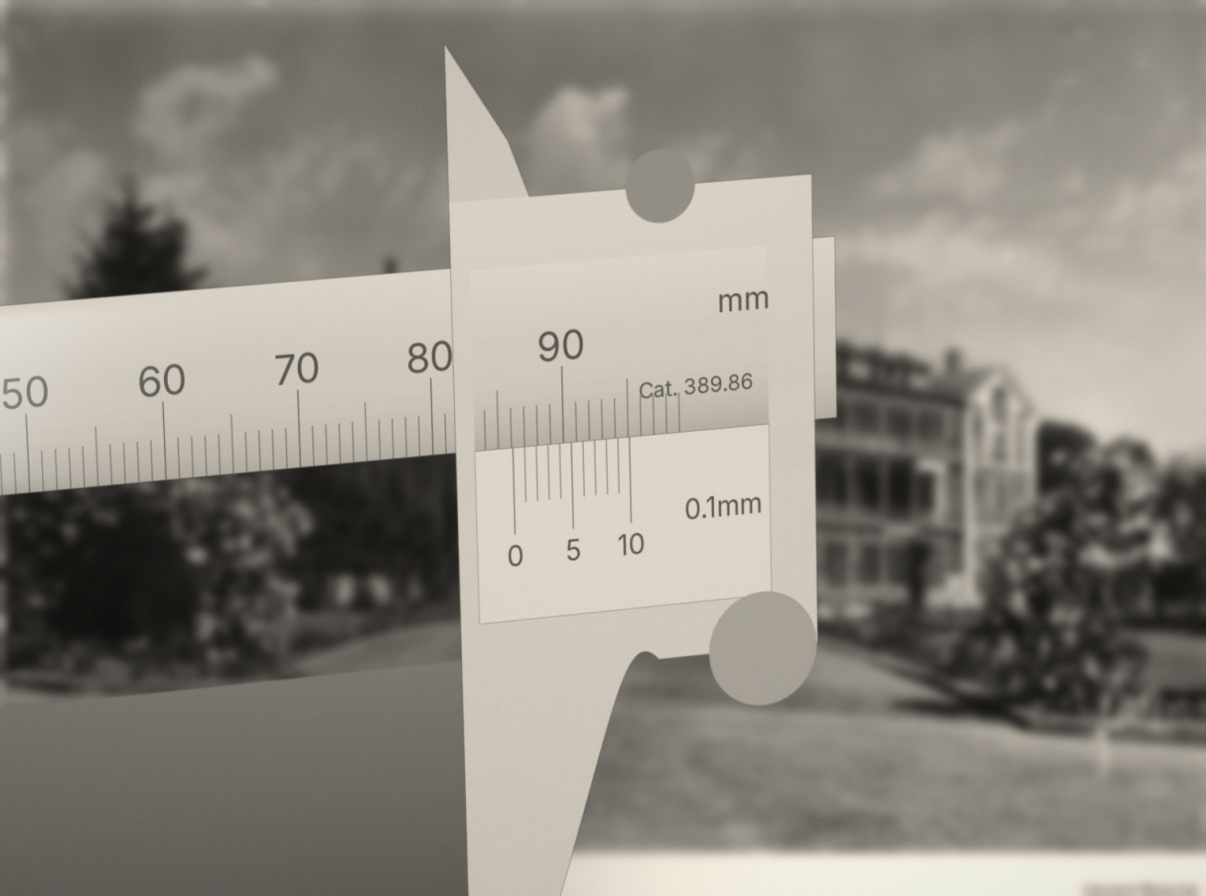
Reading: mm 86.1
